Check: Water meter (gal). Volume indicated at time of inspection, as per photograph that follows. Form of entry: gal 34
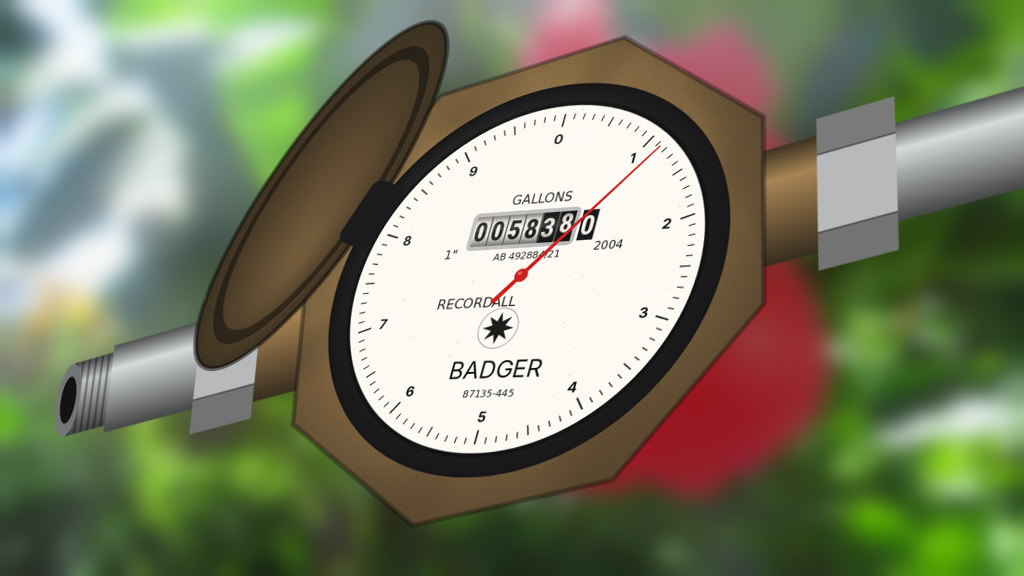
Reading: gal 58381.1
